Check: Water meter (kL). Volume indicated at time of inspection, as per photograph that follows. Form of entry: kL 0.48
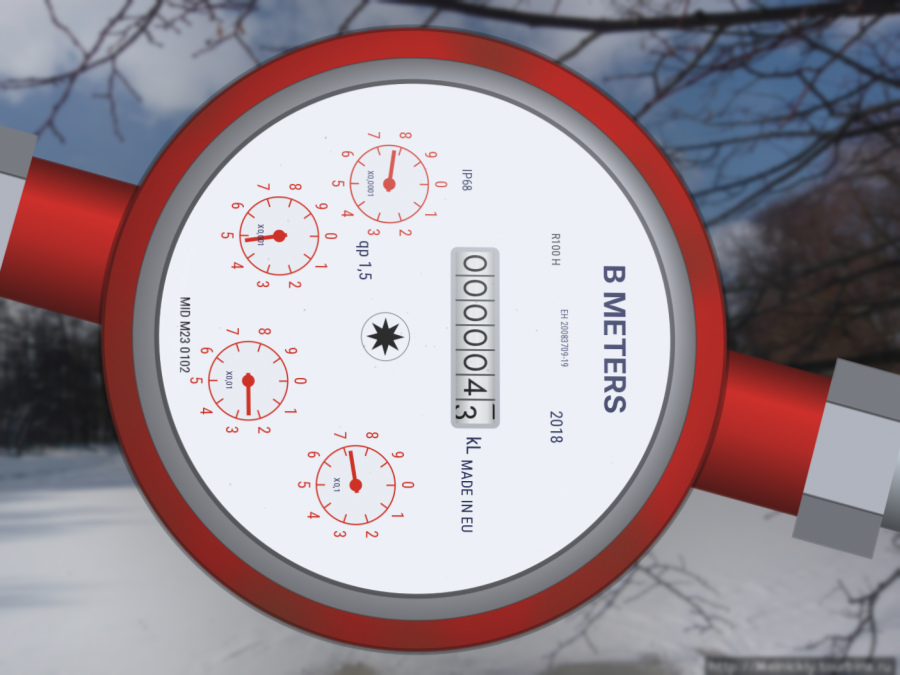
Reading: kL 42.7247
